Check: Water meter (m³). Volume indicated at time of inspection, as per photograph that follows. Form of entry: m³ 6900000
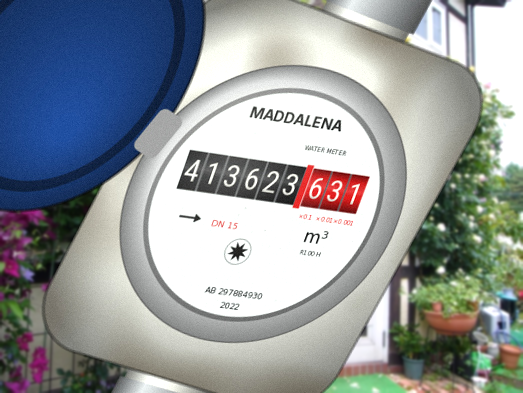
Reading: m³ 413623.631
